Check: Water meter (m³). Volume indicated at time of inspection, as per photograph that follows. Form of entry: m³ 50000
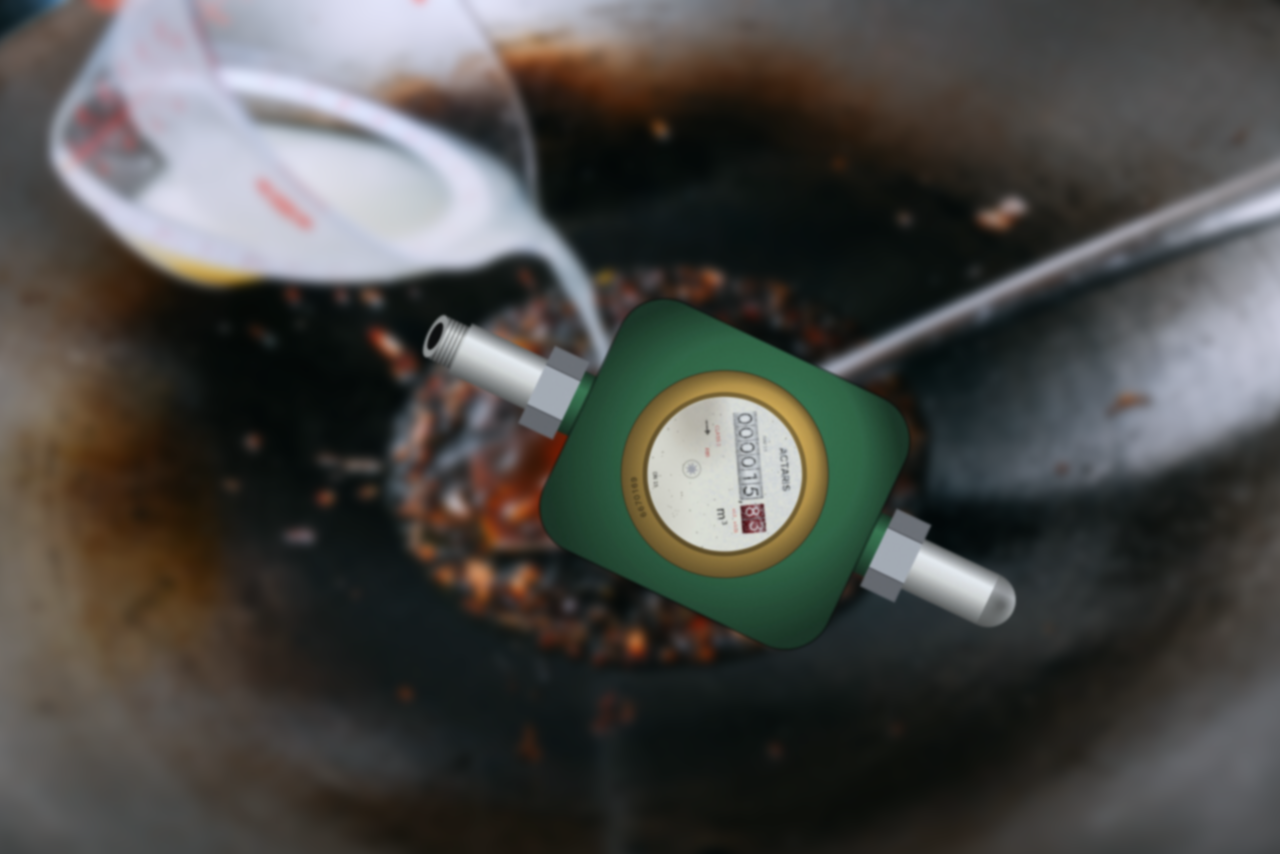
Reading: m³ 15.83
